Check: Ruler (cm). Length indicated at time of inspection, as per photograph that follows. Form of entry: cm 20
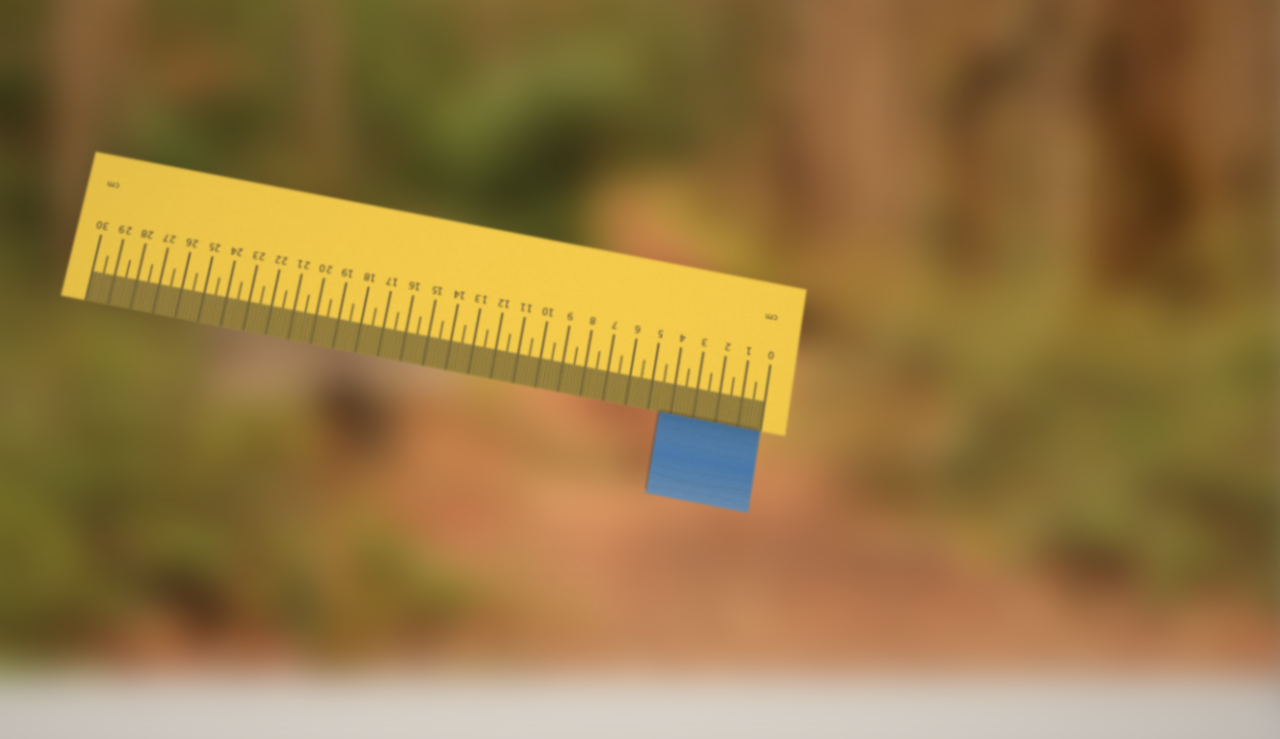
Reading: cm 4.5
